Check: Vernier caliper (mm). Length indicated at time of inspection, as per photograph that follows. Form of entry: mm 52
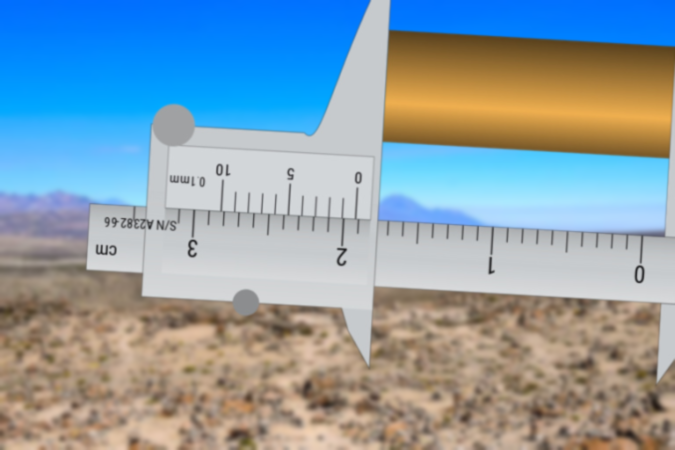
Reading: mm 19.2
